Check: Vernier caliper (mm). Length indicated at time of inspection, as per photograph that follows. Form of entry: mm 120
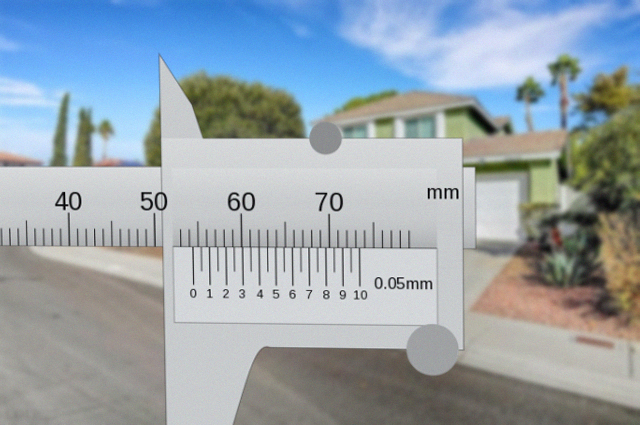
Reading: mm 54.4
